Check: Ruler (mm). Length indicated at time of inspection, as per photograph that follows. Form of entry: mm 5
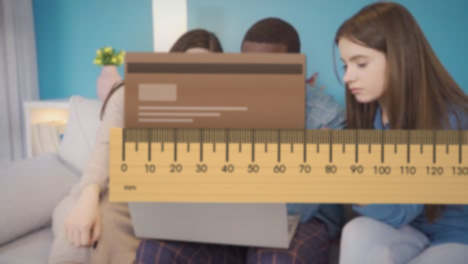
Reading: mm 70
